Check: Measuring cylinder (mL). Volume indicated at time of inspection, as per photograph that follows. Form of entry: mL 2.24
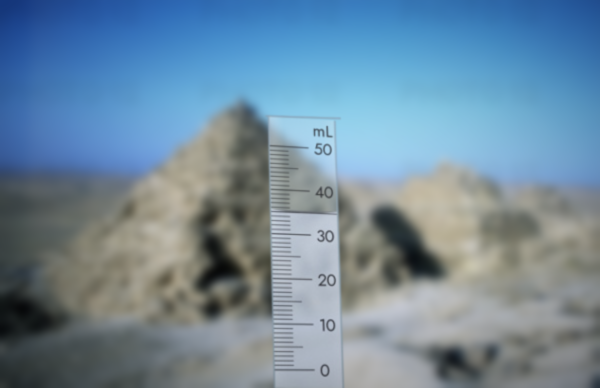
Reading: mL 35
